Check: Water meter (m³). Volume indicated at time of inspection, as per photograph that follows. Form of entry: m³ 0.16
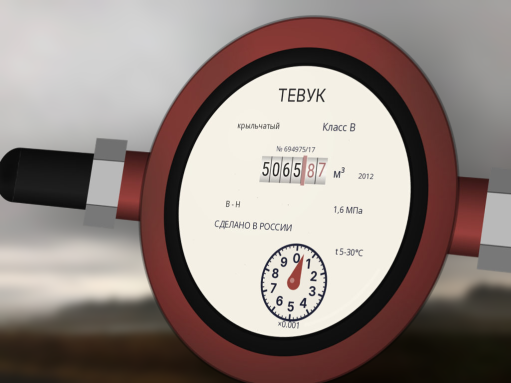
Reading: m³ 5065.870
